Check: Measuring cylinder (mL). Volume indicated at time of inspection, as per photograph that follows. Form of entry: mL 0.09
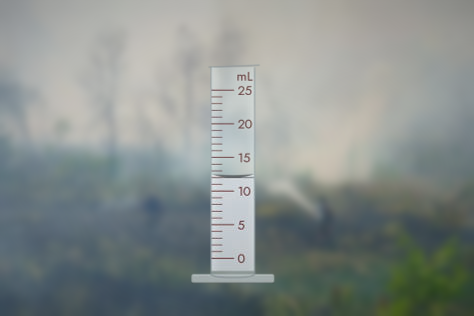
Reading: mL 12
